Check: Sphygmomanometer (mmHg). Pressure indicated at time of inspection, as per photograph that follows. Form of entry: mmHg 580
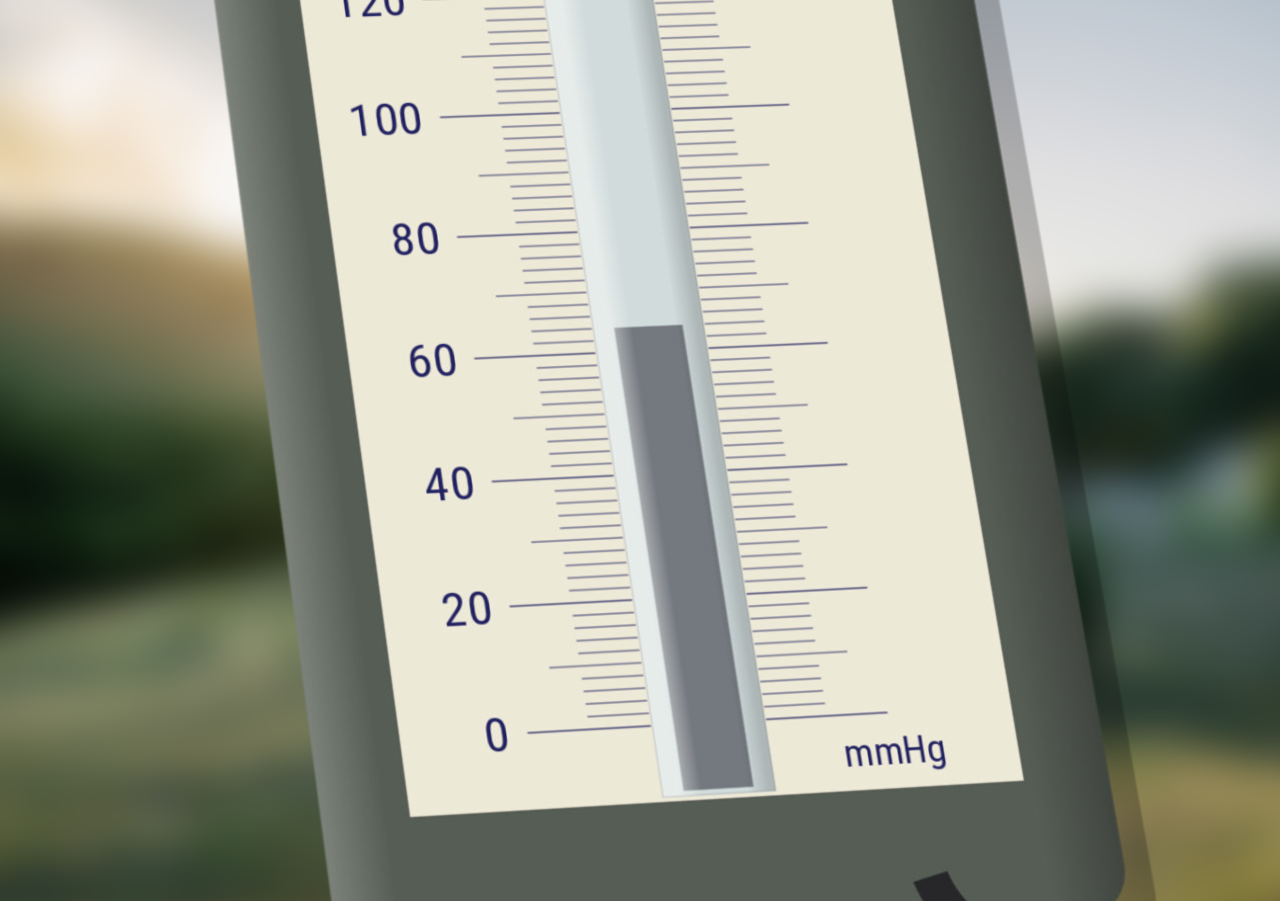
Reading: mmHg 64
